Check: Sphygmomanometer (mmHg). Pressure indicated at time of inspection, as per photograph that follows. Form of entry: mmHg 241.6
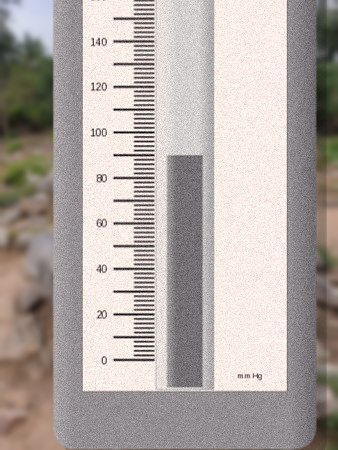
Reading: mmHg 90
